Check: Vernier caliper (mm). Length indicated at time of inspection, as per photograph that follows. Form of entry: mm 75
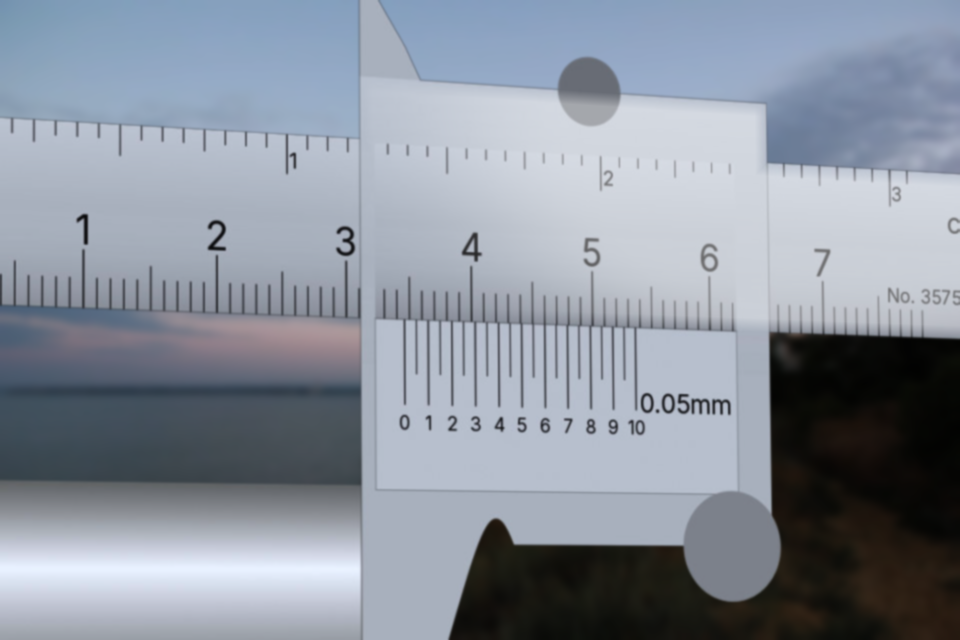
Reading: mm 34.6
